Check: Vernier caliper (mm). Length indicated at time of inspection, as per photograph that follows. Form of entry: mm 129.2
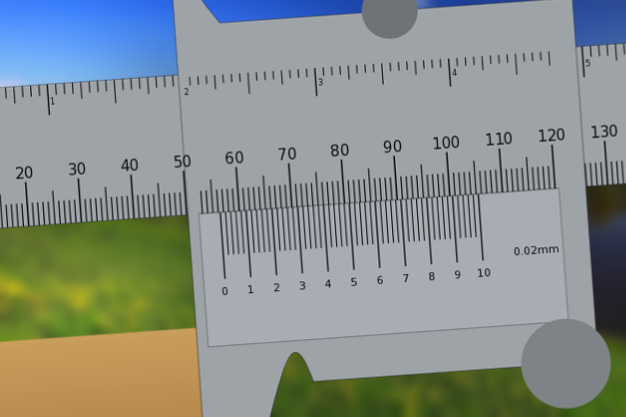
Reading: mm 56.4
